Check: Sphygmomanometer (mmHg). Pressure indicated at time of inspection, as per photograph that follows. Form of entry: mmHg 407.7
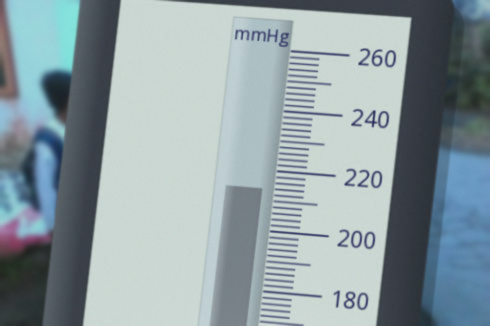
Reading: mmHg 214
